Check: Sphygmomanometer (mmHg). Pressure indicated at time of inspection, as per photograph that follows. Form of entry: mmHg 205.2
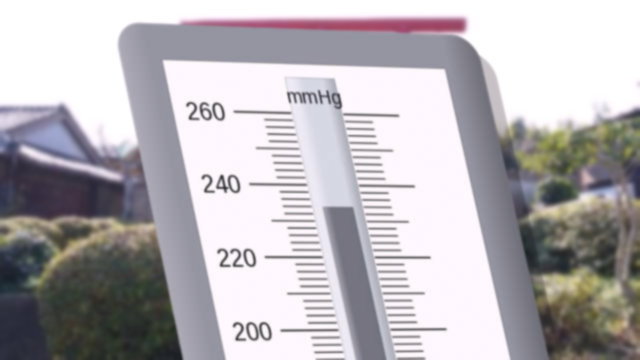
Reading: mmHg 234
